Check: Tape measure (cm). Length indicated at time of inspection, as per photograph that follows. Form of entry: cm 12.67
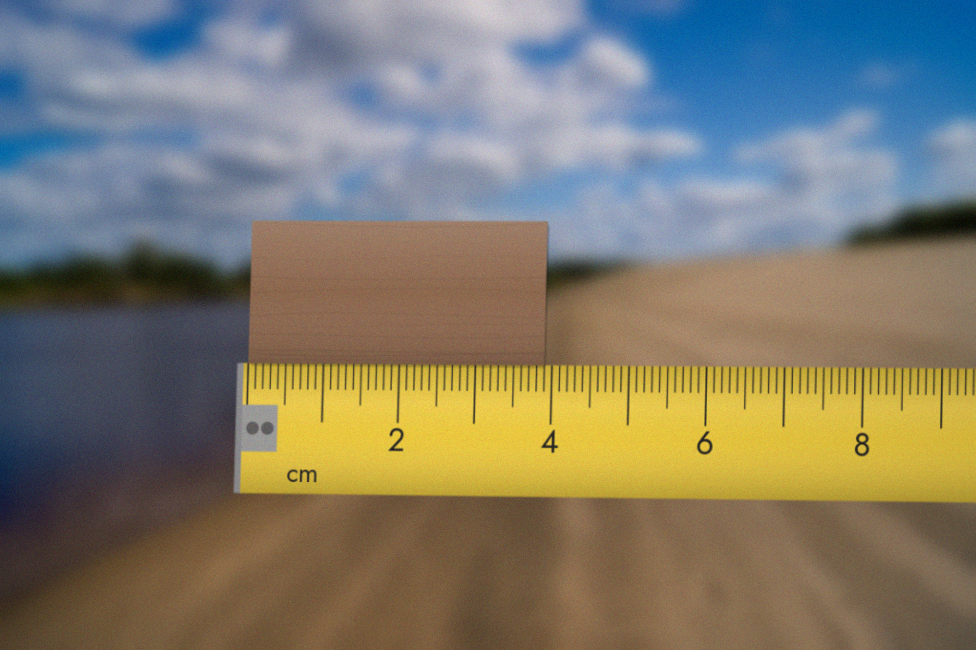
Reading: cm 3.9
